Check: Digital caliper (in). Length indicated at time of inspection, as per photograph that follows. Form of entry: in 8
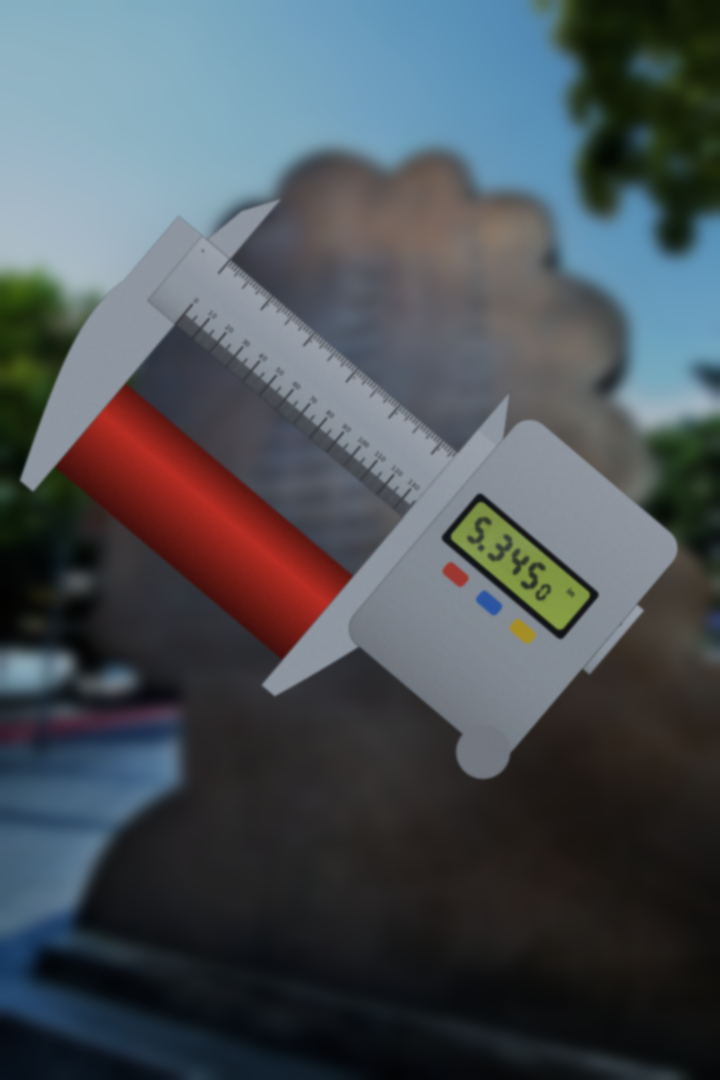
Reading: in 5.3450
